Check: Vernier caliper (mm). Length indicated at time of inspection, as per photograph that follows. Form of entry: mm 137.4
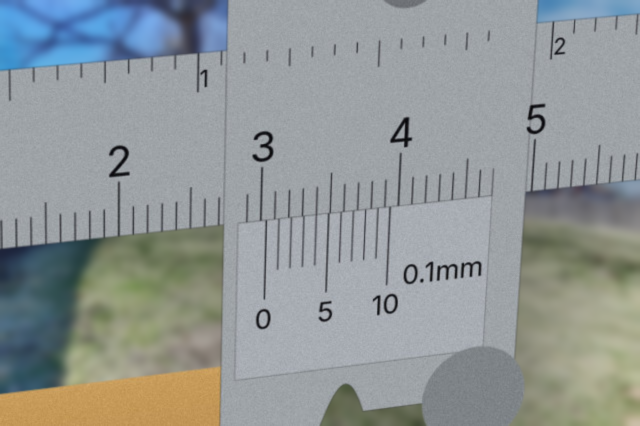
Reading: mm 30.4
